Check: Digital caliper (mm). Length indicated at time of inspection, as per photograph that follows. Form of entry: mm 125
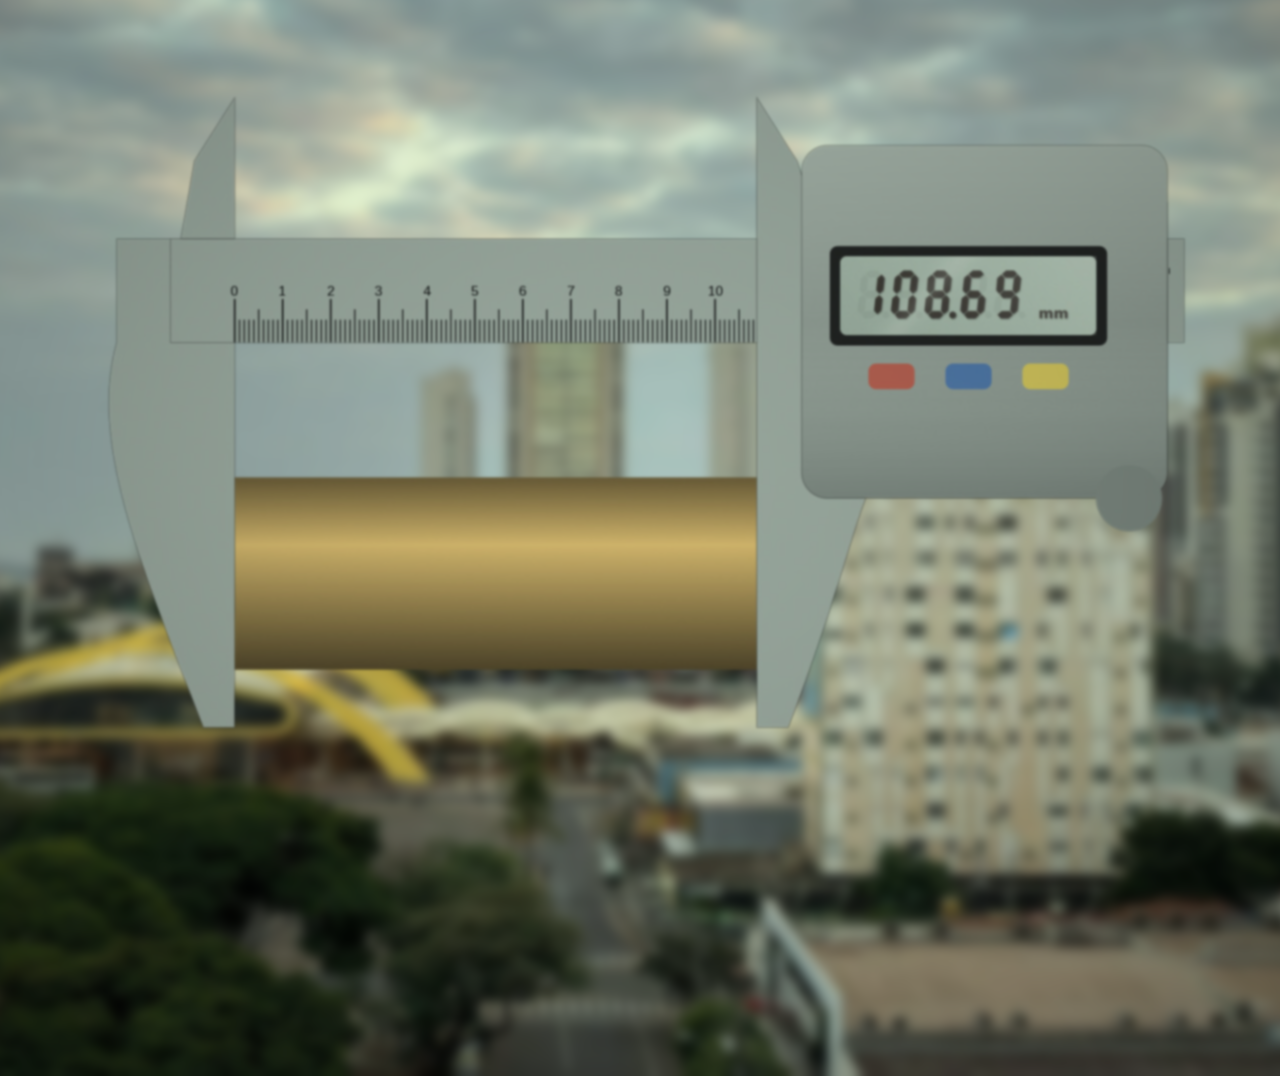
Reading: mm 108.69
